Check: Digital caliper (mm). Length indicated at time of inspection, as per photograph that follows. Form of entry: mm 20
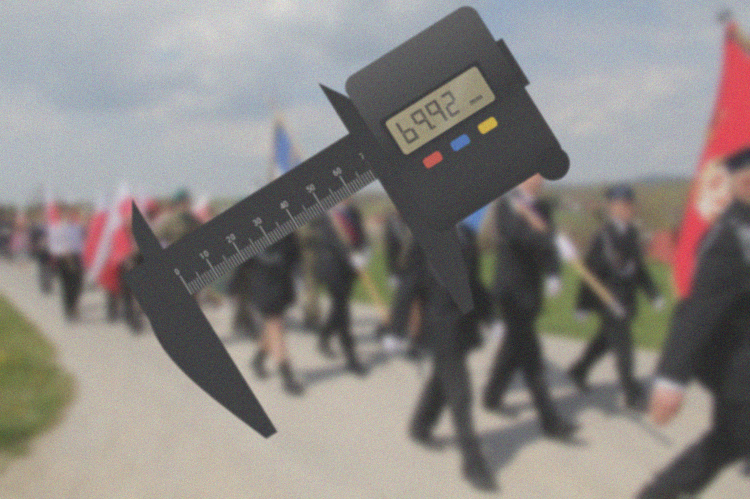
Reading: mm 69.92
